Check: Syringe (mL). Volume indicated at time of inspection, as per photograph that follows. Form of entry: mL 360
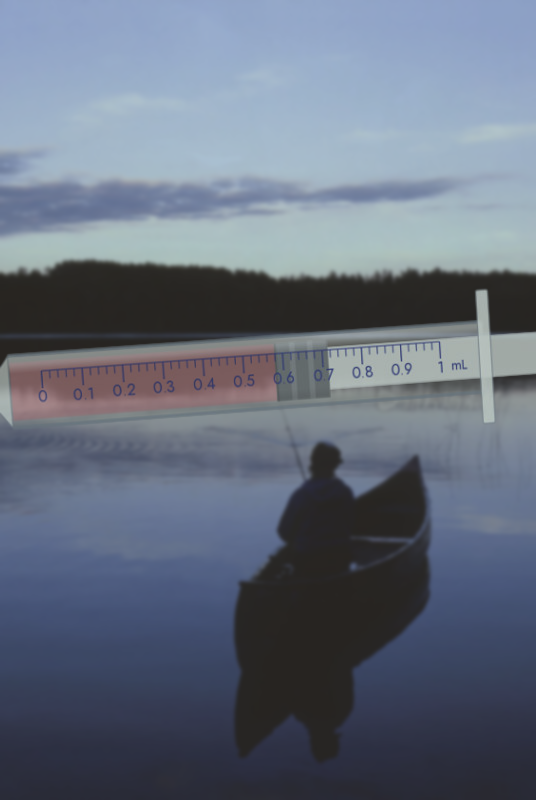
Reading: mL 0.58
